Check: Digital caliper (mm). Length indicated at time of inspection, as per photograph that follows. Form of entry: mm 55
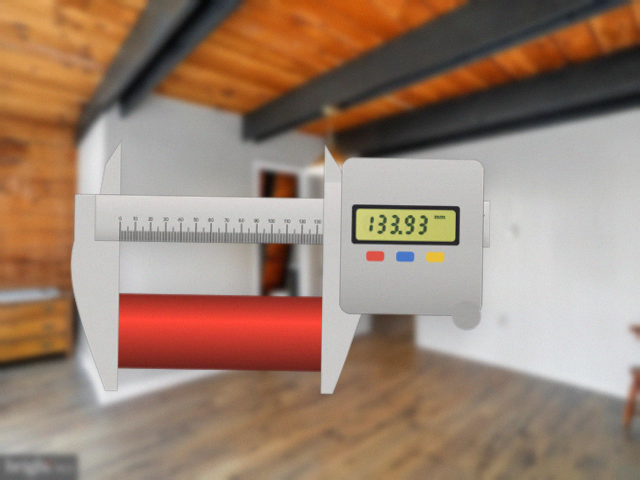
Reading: mm 133.93
